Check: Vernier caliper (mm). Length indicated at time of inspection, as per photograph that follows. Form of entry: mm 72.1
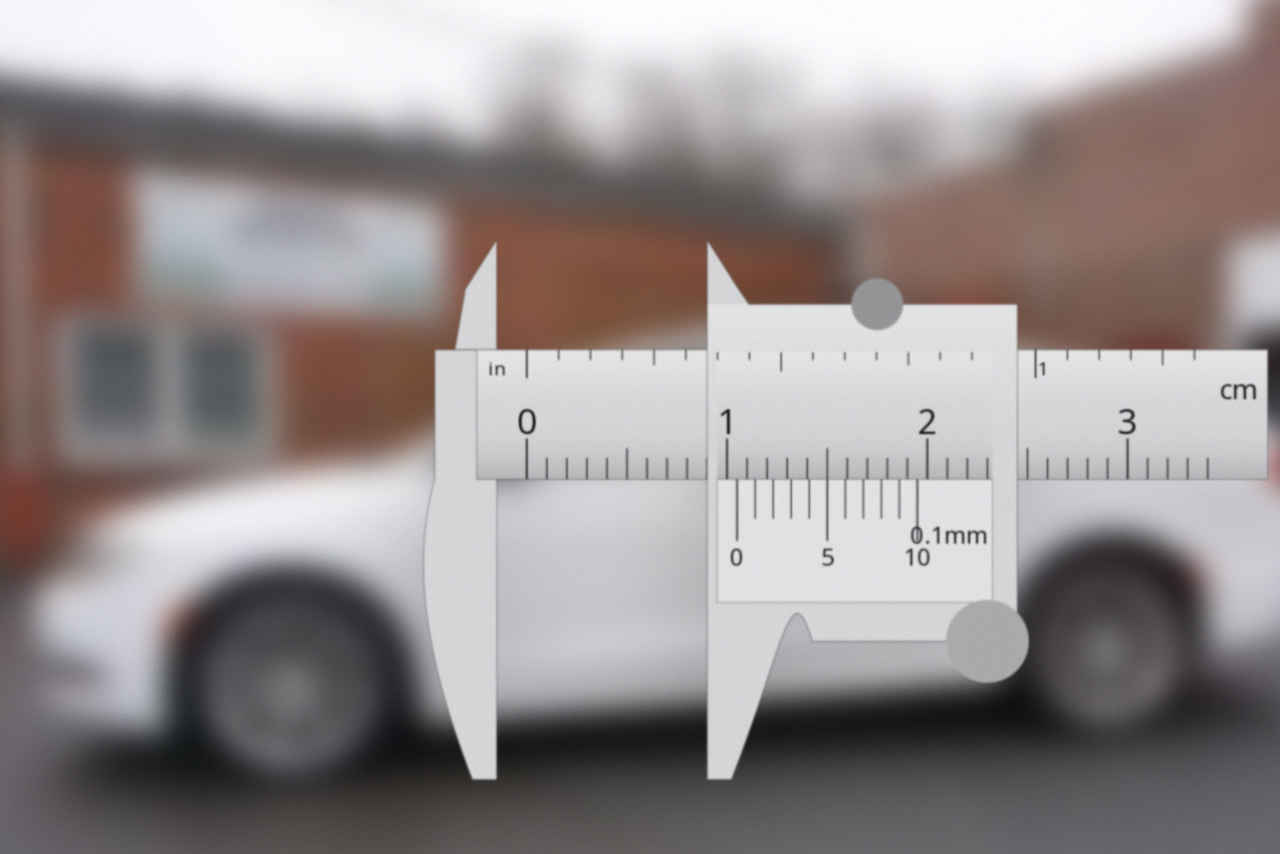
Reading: mm 10.5
